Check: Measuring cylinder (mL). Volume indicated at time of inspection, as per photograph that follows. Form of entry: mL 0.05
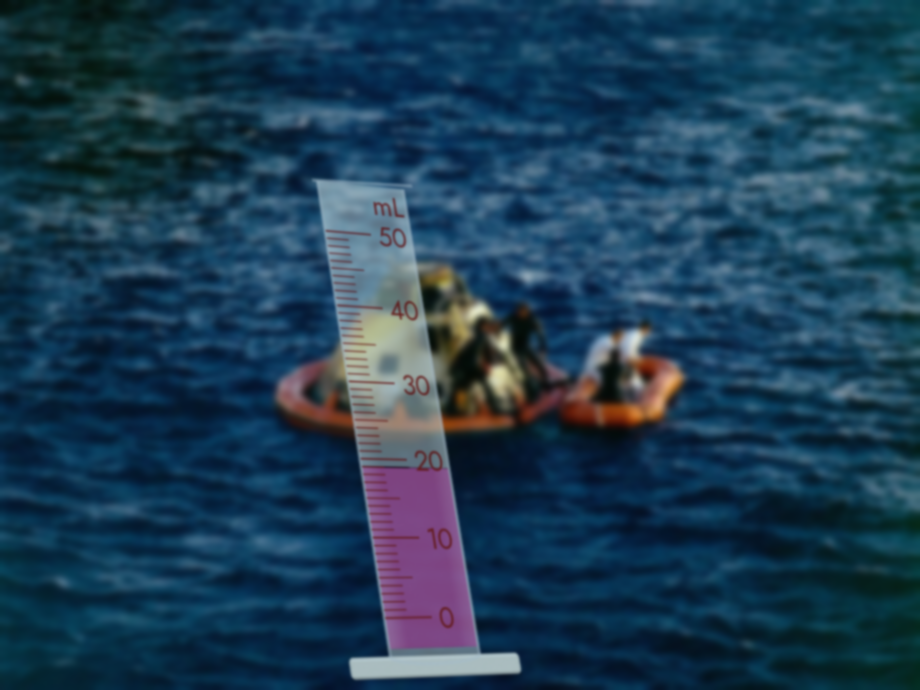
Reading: mL 19
